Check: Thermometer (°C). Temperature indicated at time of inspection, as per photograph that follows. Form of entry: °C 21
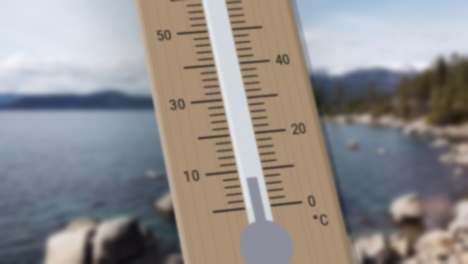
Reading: °C 8
